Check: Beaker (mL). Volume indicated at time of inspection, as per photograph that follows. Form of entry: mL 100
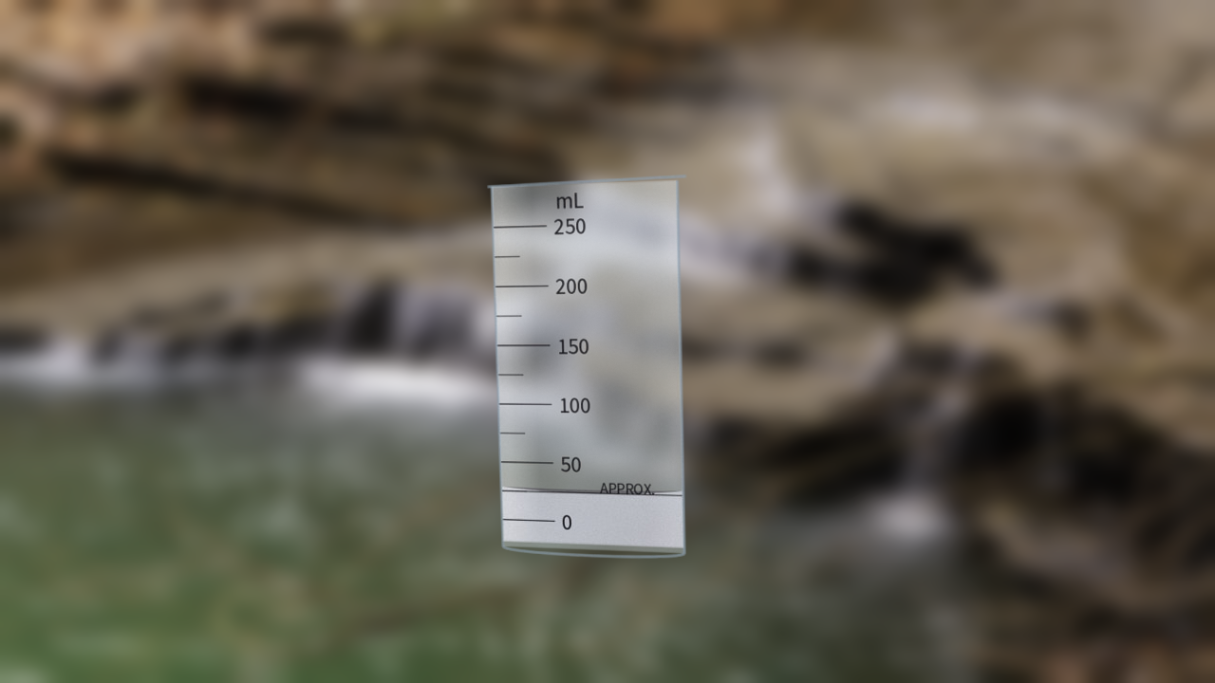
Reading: mL 25
